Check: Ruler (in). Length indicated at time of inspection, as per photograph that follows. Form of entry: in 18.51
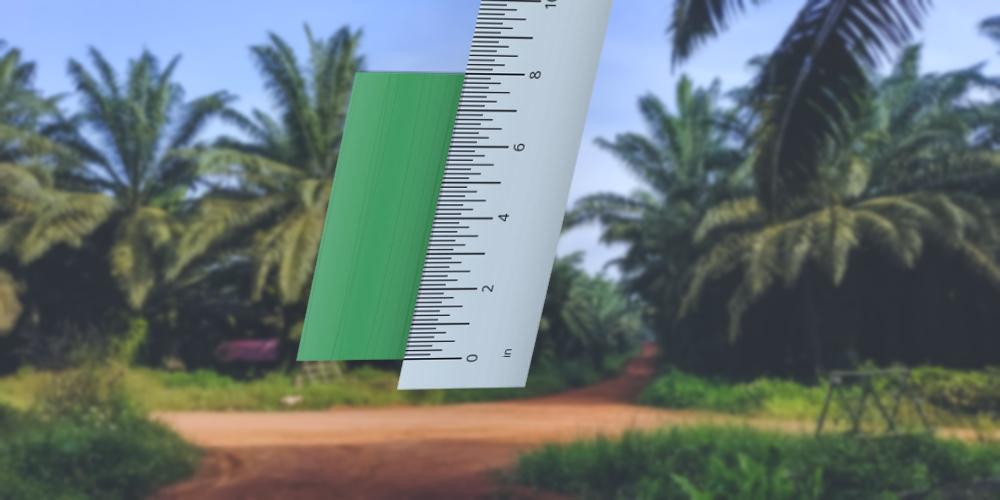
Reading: in 8
